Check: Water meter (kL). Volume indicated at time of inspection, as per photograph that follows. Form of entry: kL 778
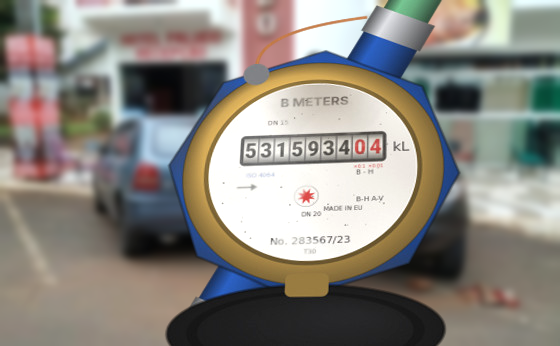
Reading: kL 5315934.04
